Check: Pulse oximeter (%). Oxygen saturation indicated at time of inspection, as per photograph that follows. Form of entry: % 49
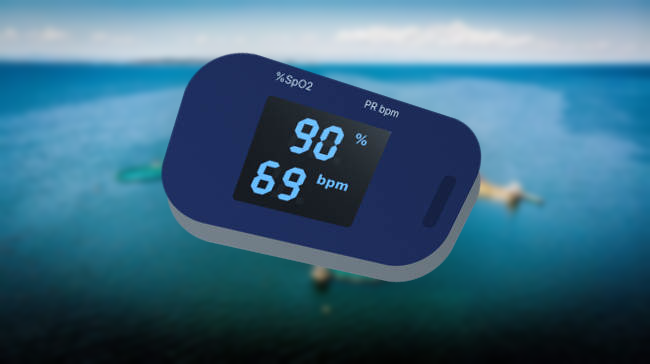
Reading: % 90
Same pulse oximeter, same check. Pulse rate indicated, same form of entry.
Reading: bpm 69
